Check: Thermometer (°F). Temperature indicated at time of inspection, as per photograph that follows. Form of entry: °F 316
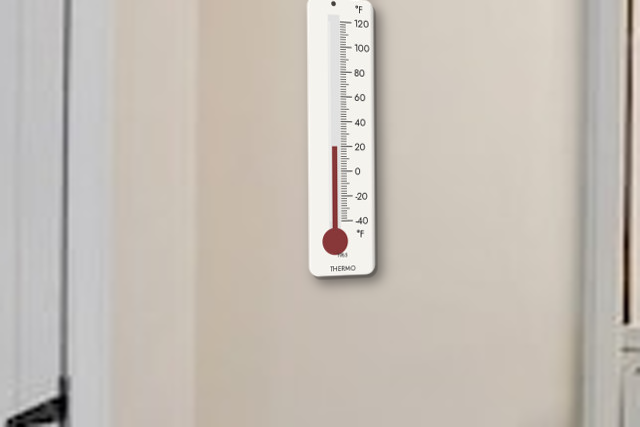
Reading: °F 20
